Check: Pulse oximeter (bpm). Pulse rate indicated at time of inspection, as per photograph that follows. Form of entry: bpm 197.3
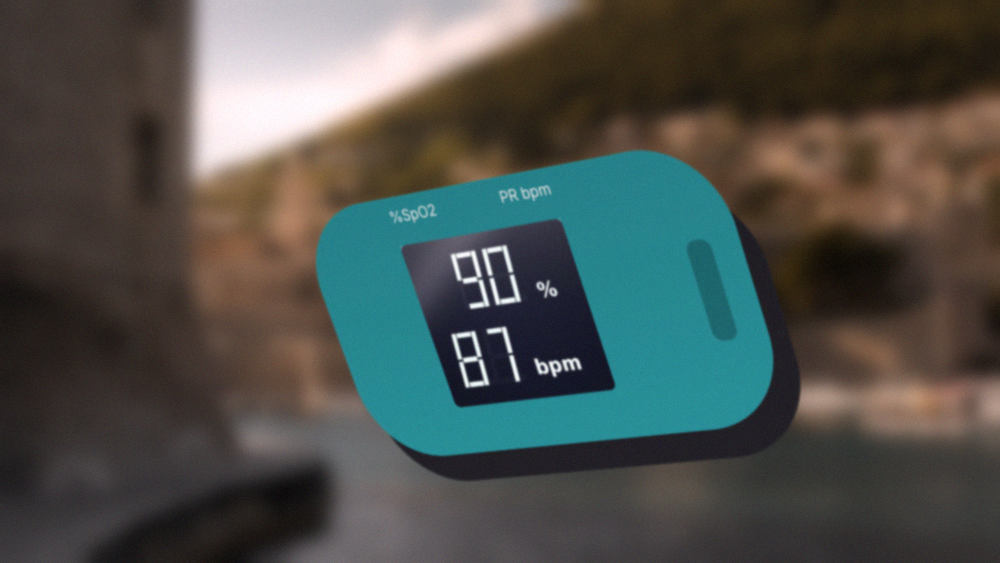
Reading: bpm 87
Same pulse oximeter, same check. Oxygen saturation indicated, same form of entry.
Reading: % 90
